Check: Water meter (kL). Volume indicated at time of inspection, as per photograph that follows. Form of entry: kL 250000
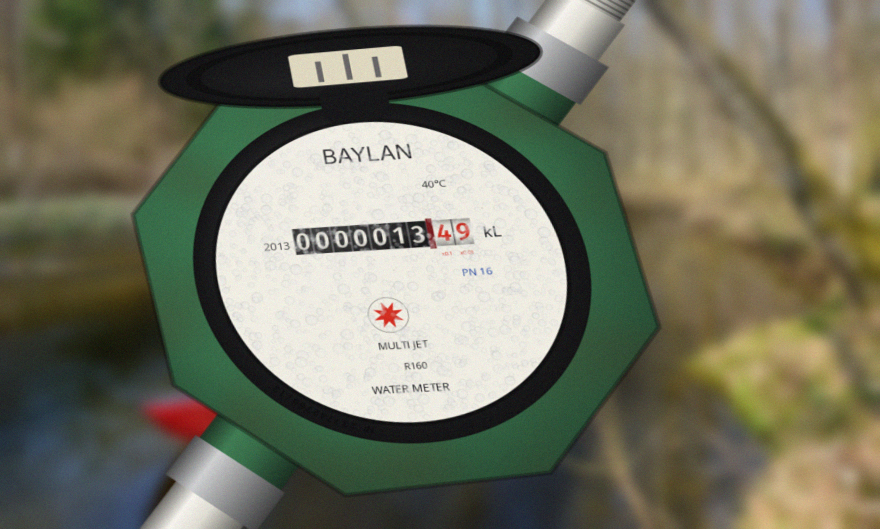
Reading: kL 13.49
